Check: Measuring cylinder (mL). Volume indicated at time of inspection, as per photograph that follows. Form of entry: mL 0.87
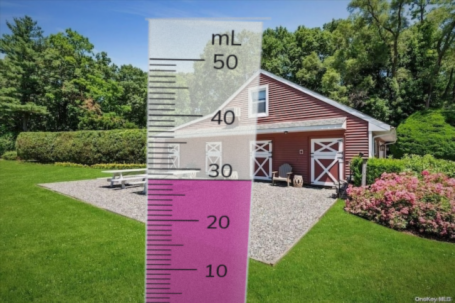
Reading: mL 28
